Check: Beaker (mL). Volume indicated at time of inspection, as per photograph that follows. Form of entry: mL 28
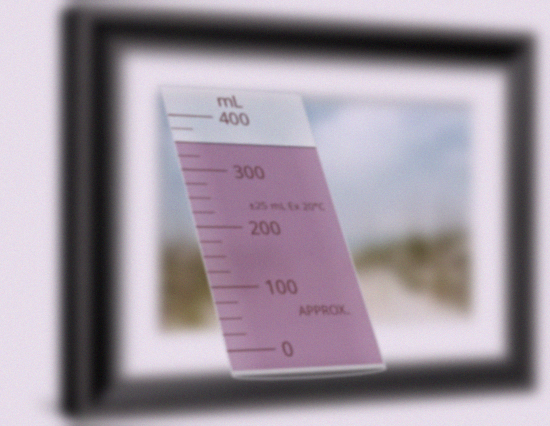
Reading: mL 350
